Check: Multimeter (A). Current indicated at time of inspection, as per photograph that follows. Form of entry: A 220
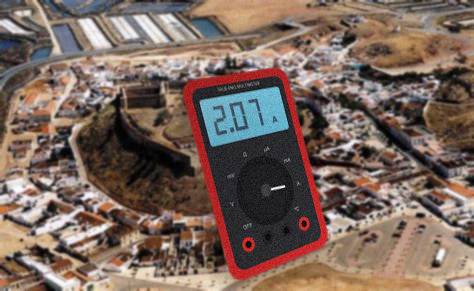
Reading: A 2.07
